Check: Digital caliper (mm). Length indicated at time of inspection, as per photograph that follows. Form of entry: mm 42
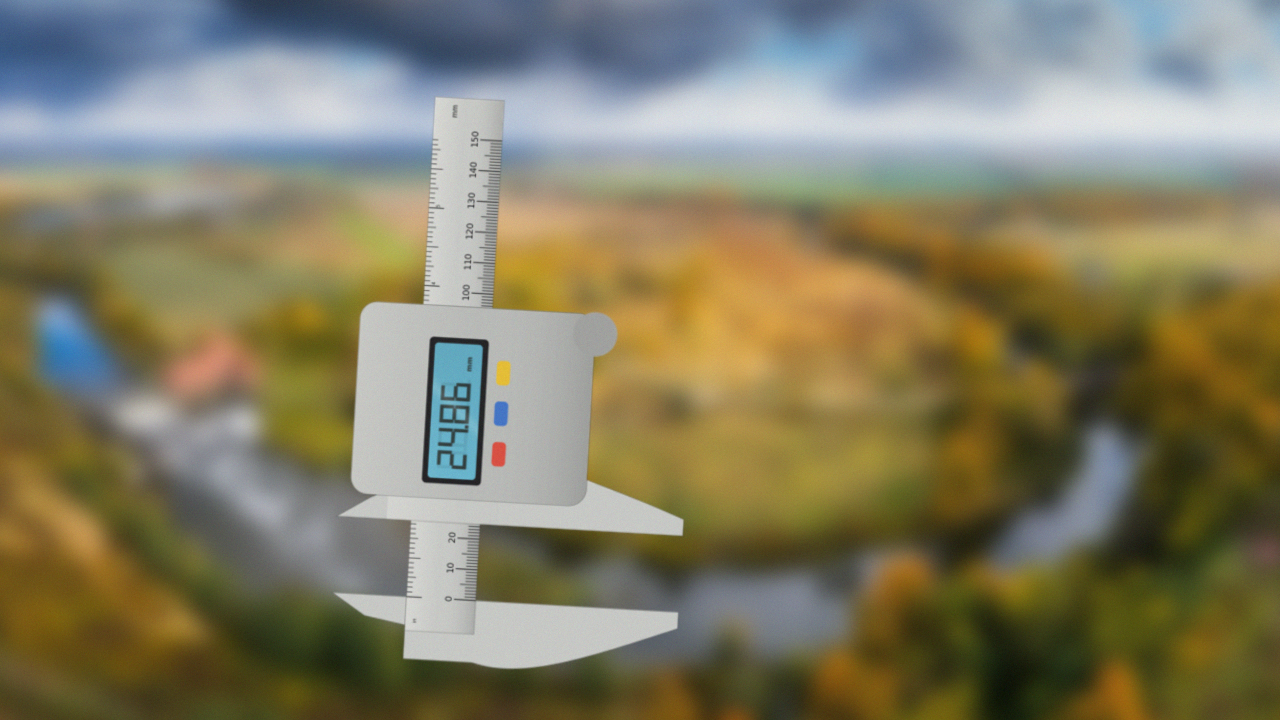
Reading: mm 24.86
